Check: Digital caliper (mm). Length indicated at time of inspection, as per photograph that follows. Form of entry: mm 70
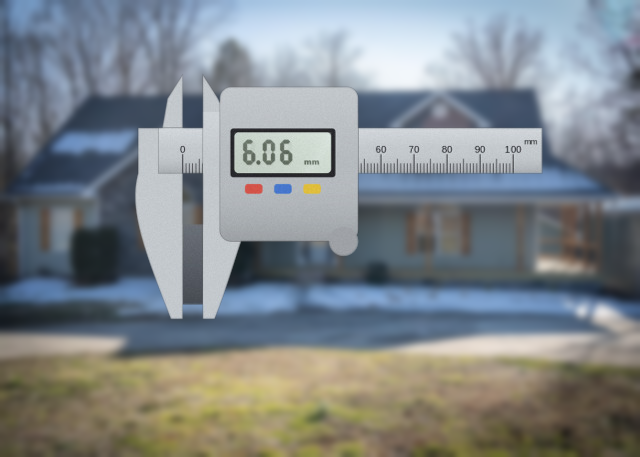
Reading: mm 6.06
